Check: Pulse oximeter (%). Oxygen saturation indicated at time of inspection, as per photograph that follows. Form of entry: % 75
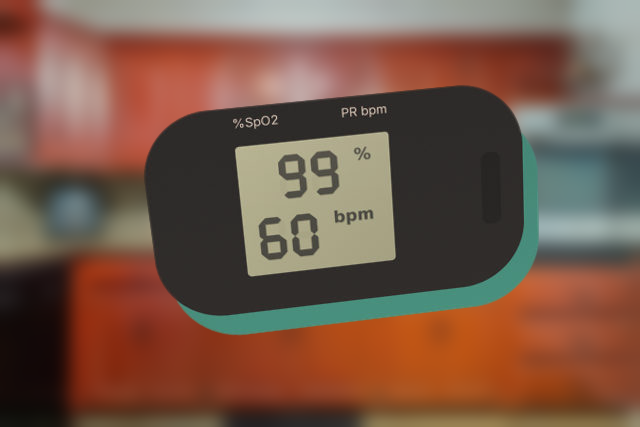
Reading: % 99
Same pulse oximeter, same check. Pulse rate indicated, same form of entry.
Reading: bpm 60
